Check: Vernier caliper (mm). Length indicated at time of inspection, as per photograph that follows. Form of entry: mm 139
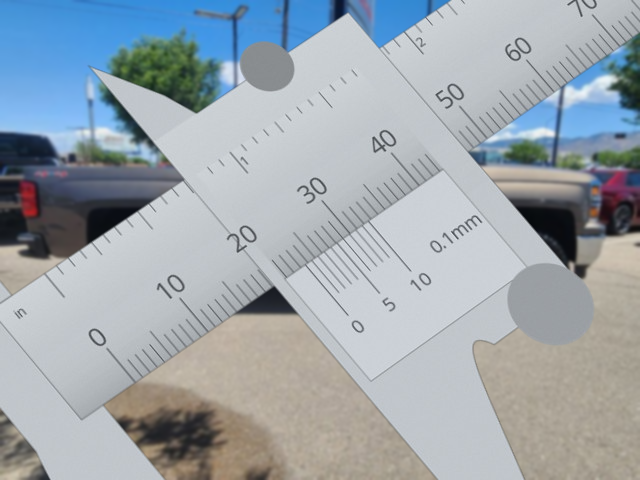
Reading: mm 23.6
